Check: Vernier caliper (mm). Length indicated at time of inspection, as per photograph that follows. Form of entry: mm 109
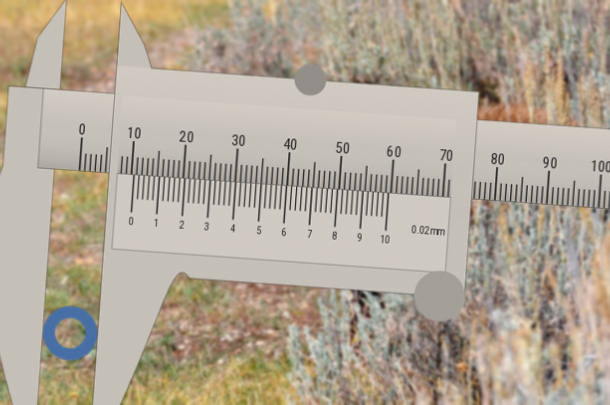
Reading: mm 10.5
